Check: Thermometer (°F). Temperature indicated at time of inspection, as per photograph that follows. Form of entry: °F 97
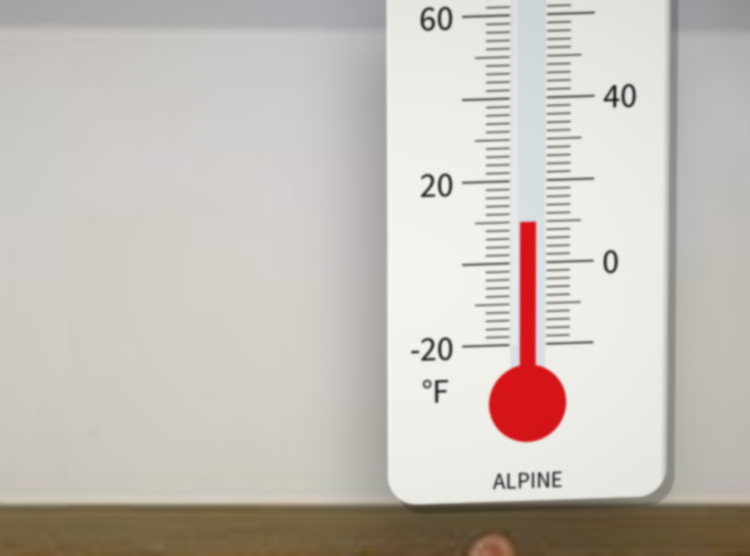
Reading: °F 10
